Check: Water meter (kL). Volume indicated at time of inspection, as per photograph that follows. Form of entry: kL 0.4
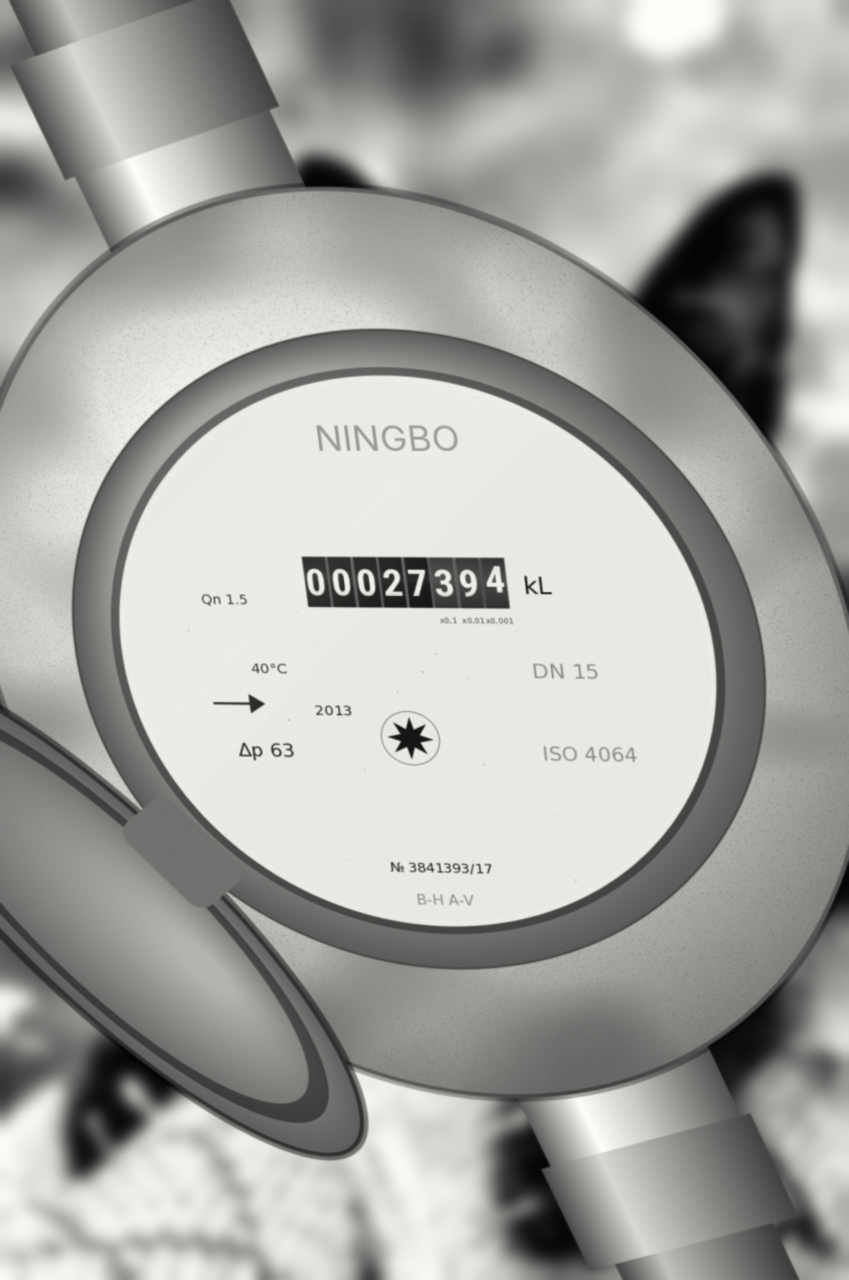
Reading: kL 27.394
